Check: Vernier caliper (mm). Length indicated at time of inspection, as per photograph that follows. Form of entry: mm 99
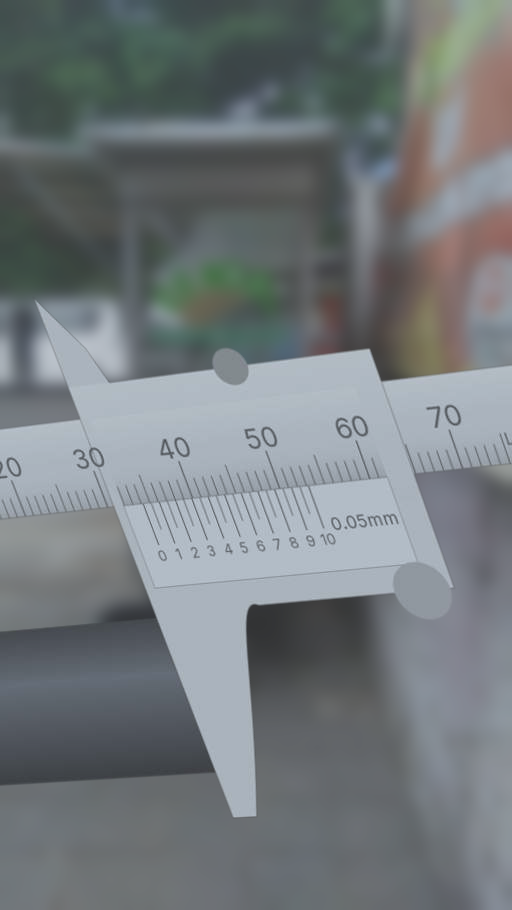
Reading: mm 34.2
